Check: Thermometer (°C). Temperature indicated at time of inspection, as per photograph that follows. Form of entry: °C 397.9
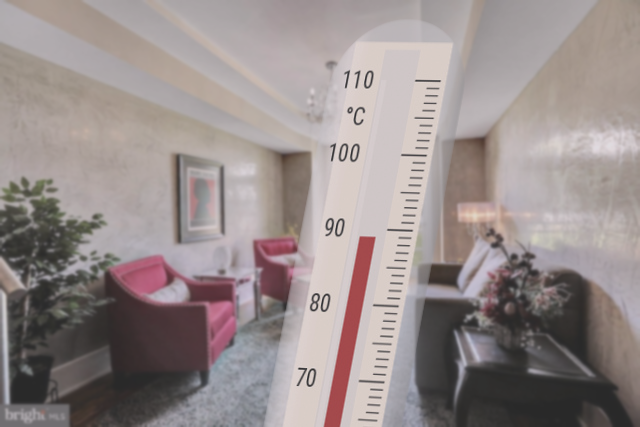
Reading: °C 89
